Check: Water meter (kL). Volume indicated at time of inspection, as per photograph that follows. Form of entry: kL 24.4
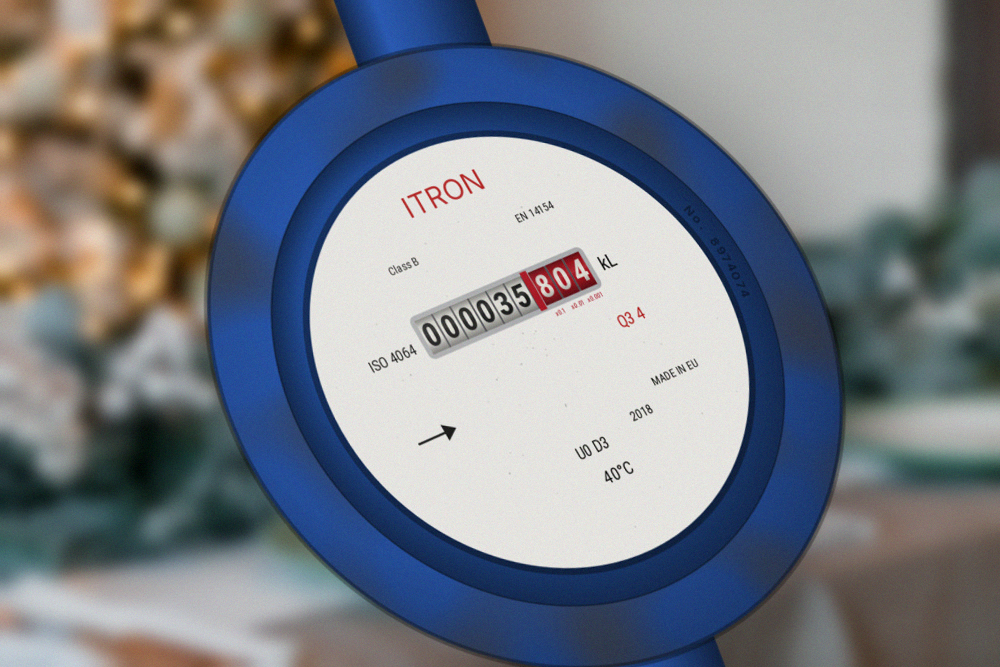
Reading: kL 35.804
